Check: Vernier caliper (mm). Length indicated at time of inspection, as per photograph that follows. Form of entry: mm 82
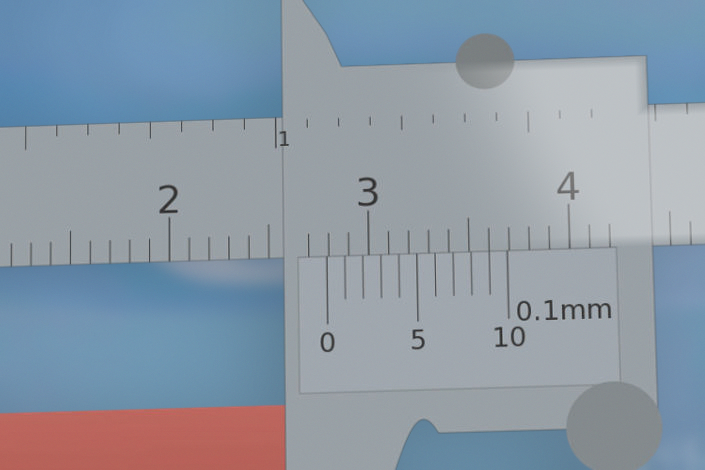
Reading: mm 27.9
